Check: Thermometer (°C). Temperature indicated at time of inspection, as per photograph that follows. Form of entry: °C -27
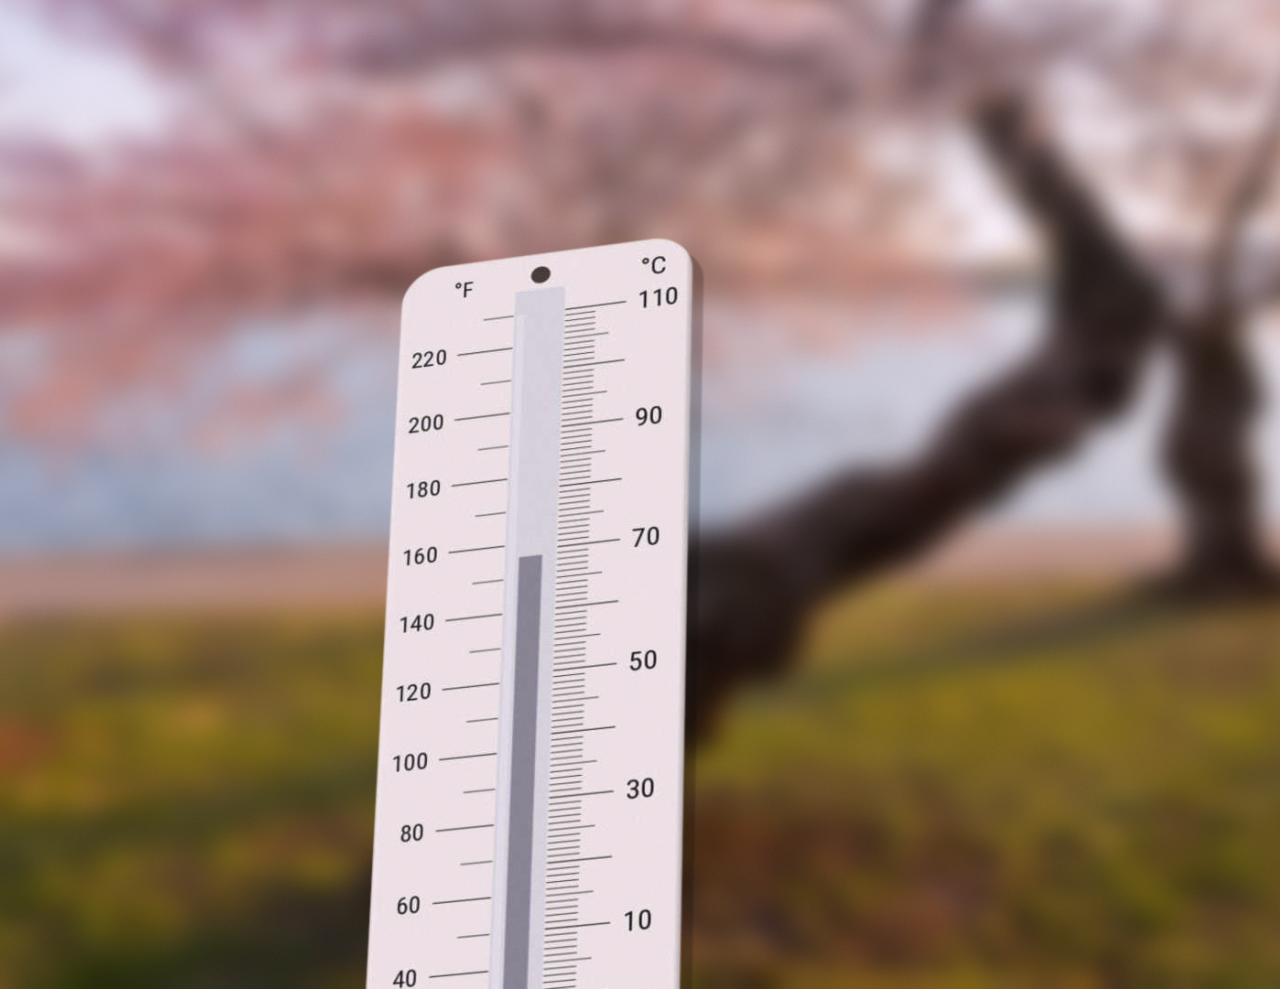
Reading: °C 69
